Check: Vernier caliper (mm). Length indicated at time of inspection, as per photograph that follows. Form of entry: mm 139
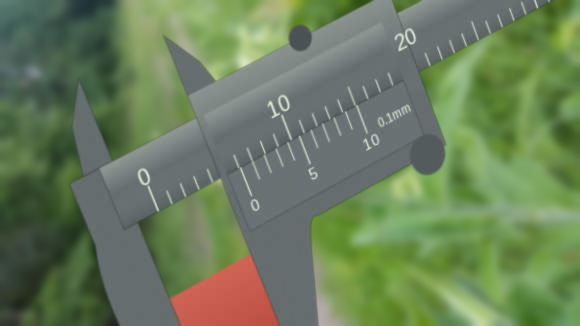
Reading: mm 6.1
